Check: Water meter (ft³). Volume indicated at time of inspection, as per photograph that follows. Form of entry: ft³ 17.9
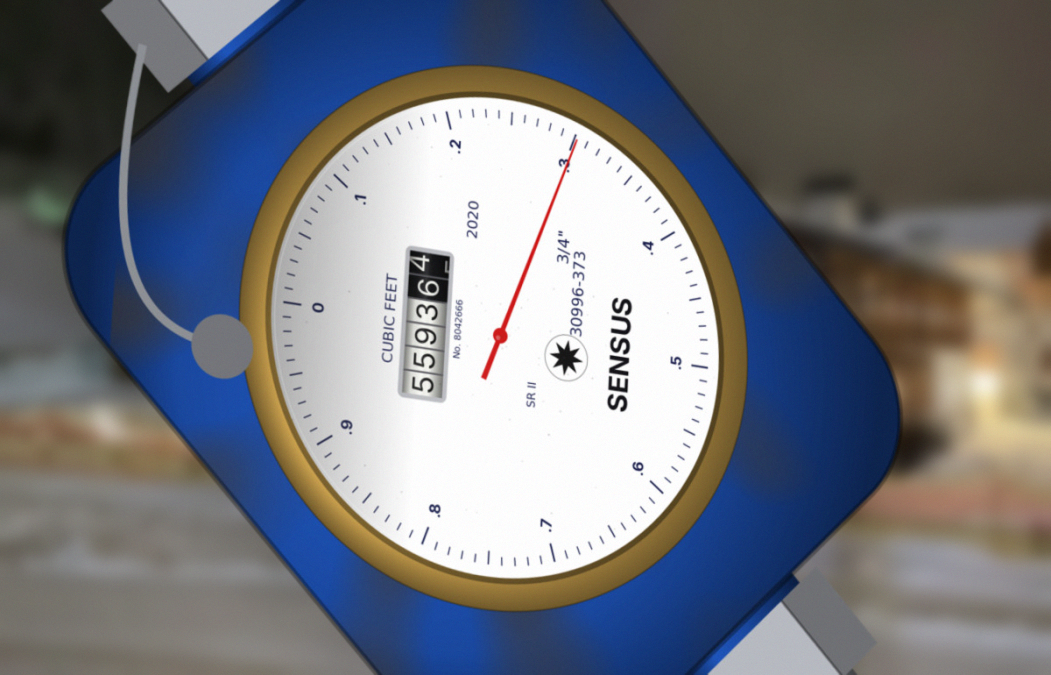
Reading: ft³ 559364.30
